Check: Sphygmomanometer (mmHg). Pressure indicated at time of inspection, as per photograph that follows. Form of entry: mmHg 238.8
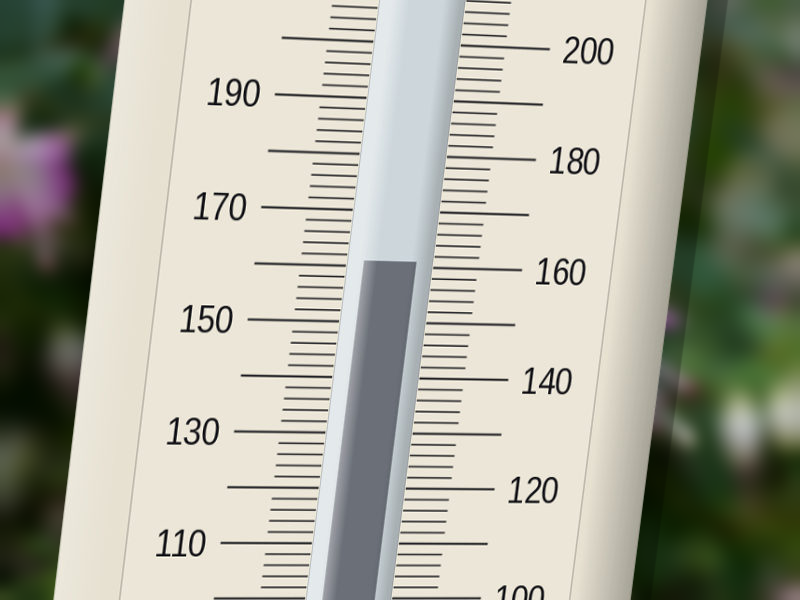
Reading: mmHg 161
